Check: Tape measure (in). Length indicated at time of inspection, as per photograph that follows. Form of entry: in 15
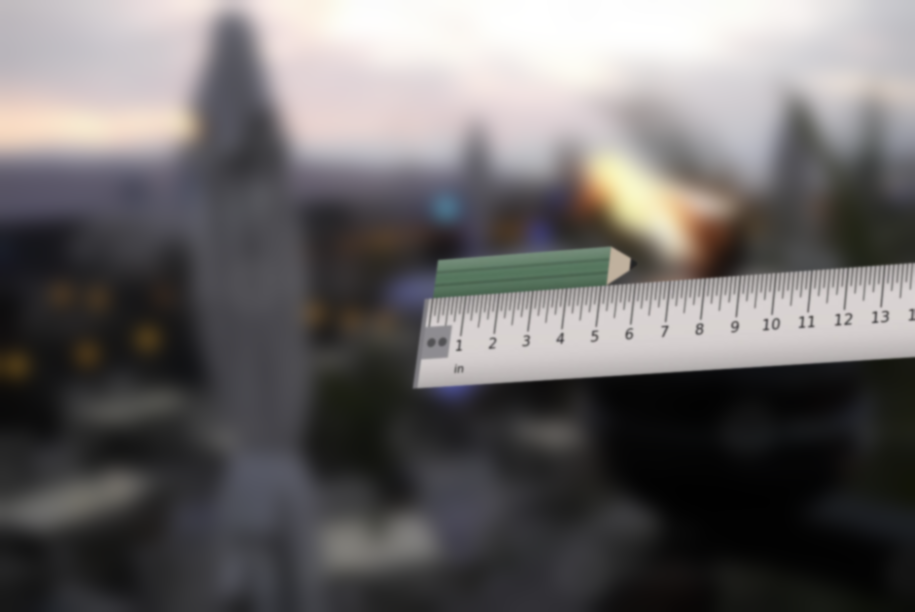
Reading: in 6
